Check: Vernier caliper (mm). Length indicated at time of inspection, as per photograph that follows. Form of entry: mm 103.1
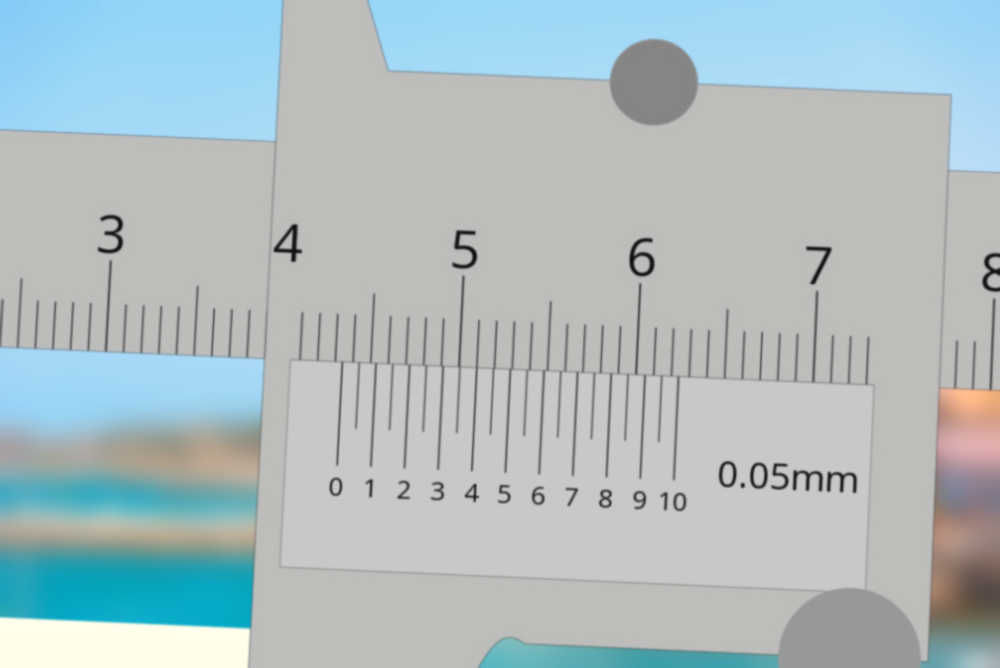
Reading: mm 43.4
